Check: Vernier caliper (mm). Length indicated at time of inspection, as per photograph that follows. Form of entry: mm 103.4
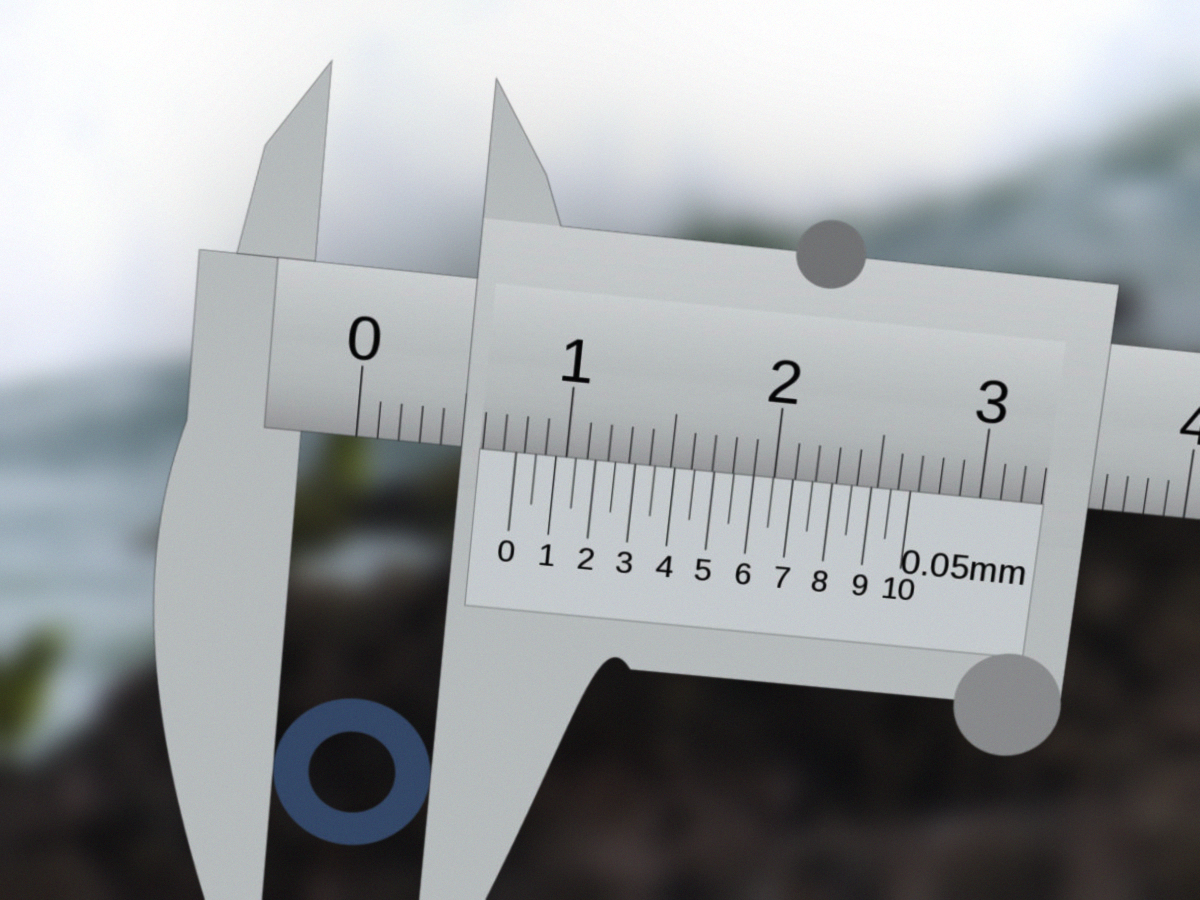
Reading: mm 7.6
